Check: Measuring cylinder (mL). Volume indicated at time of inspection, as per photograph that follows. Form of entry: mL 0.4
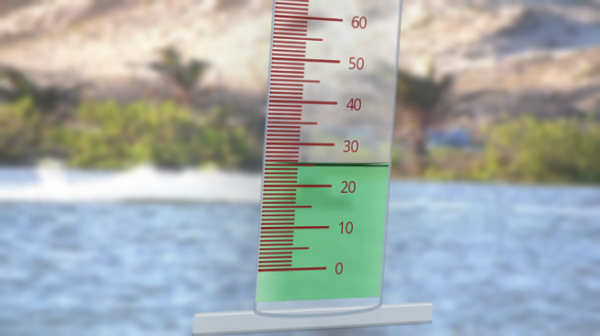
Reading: mL 25
